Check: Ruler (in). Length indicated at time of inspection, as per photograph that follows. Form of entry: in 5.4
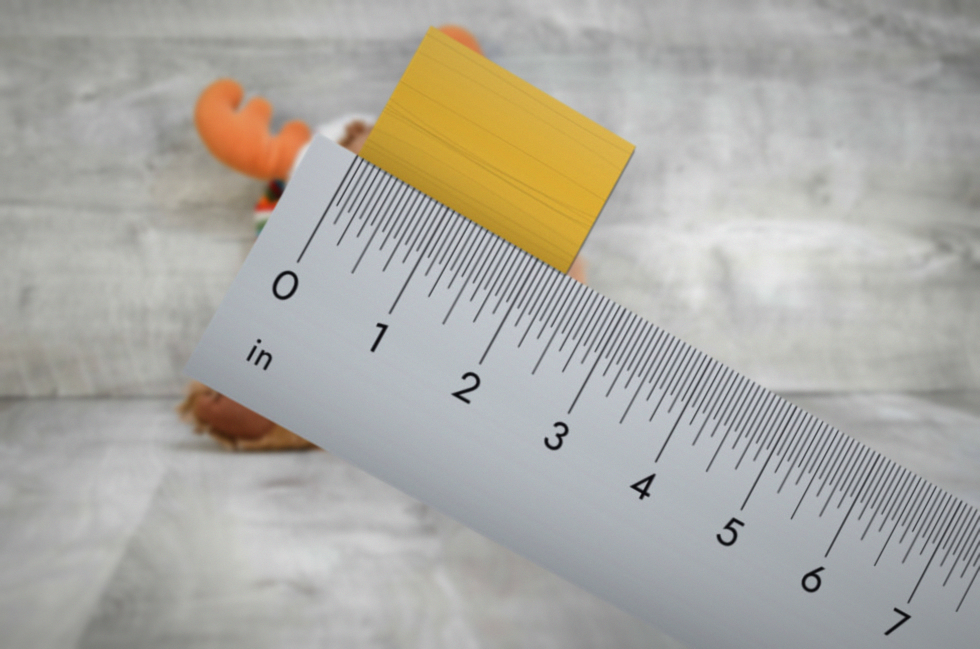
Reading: in 2.3125
